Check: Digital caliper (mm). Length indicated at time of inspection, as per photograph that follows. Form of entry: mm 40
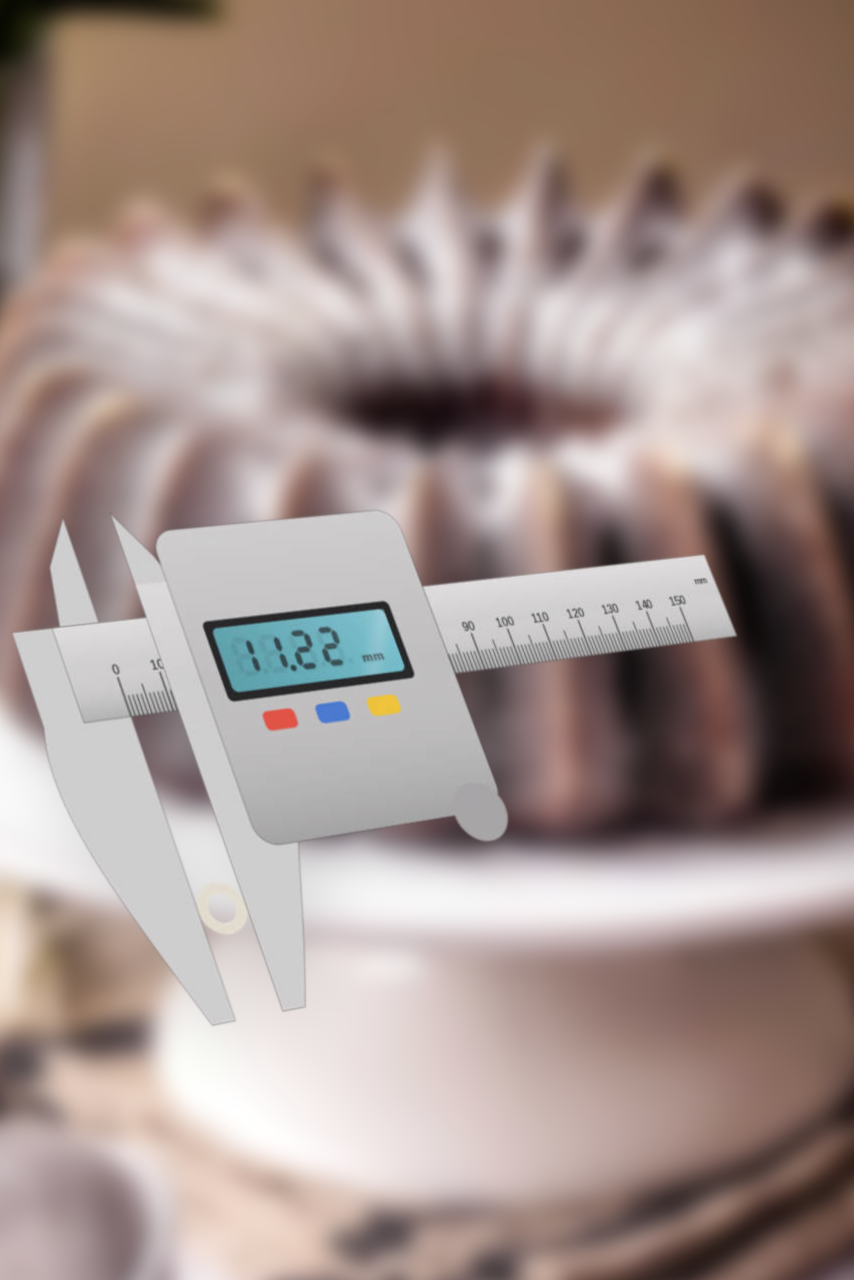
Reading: mm 11.22
